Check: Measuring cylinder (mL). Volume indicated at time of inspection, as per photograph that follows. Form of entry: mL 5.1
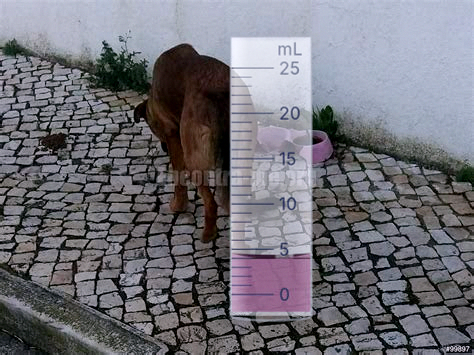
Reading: mL 4
